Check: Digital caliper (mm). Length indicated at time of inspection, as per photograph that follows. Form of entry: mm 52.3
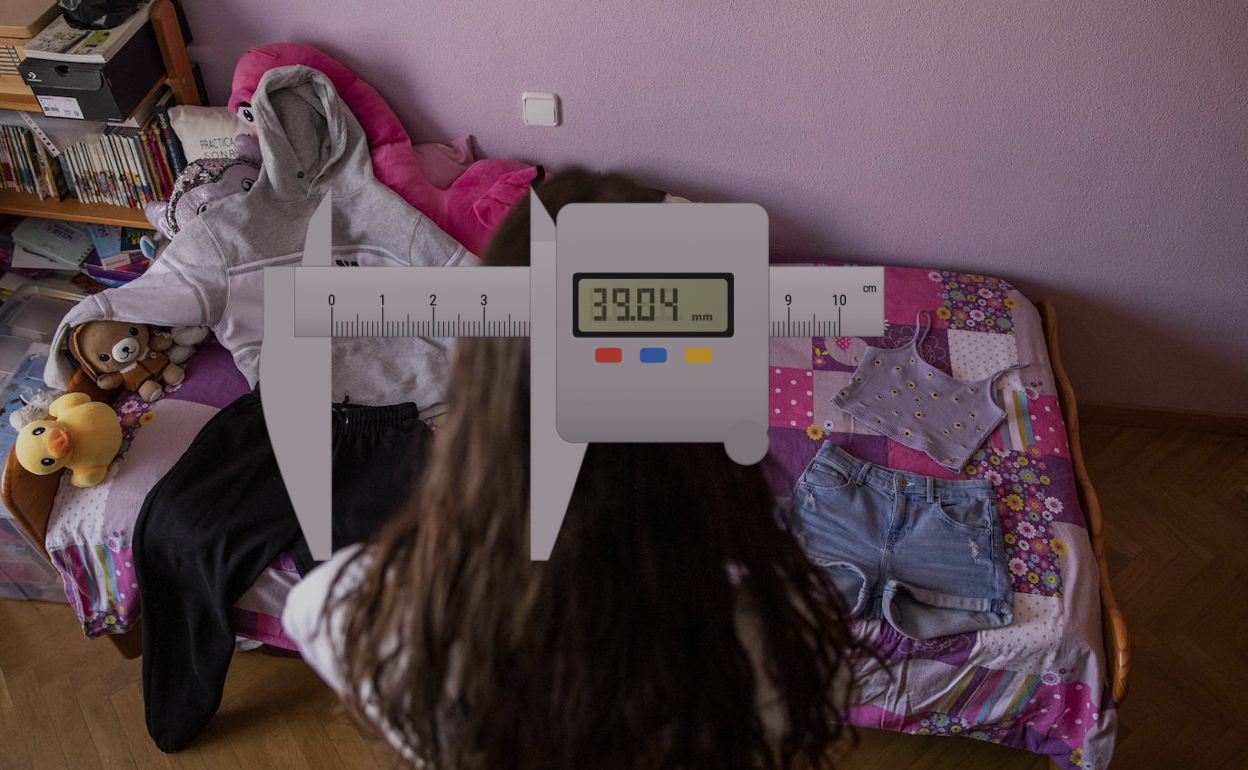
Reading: mm 39.04
